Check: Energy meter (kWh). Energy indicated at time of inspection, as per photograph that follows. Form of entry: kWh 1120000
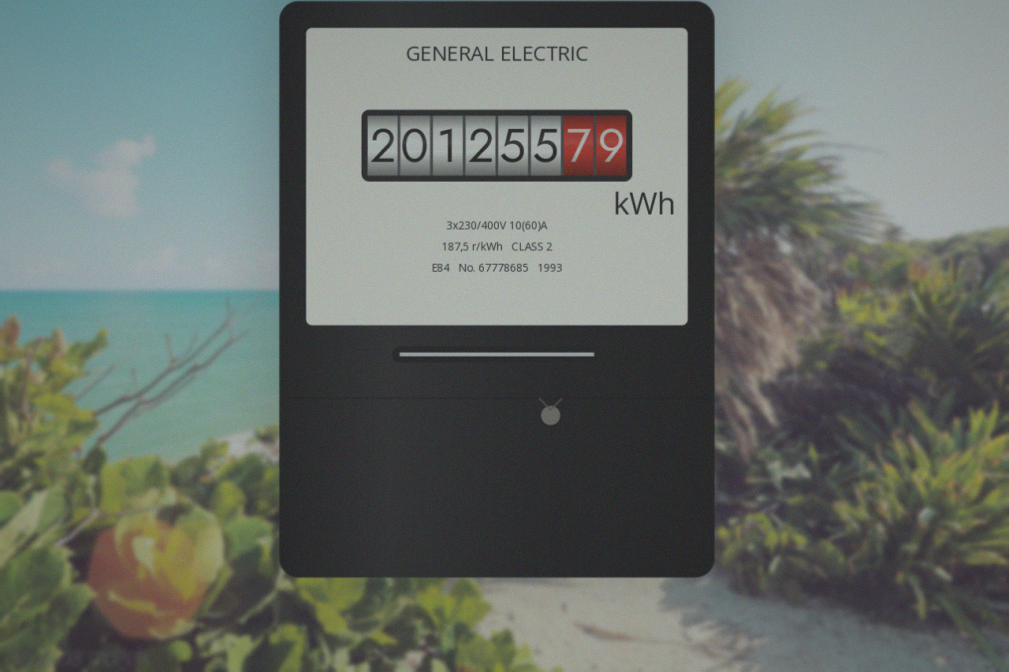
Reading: kWh 201255.79
